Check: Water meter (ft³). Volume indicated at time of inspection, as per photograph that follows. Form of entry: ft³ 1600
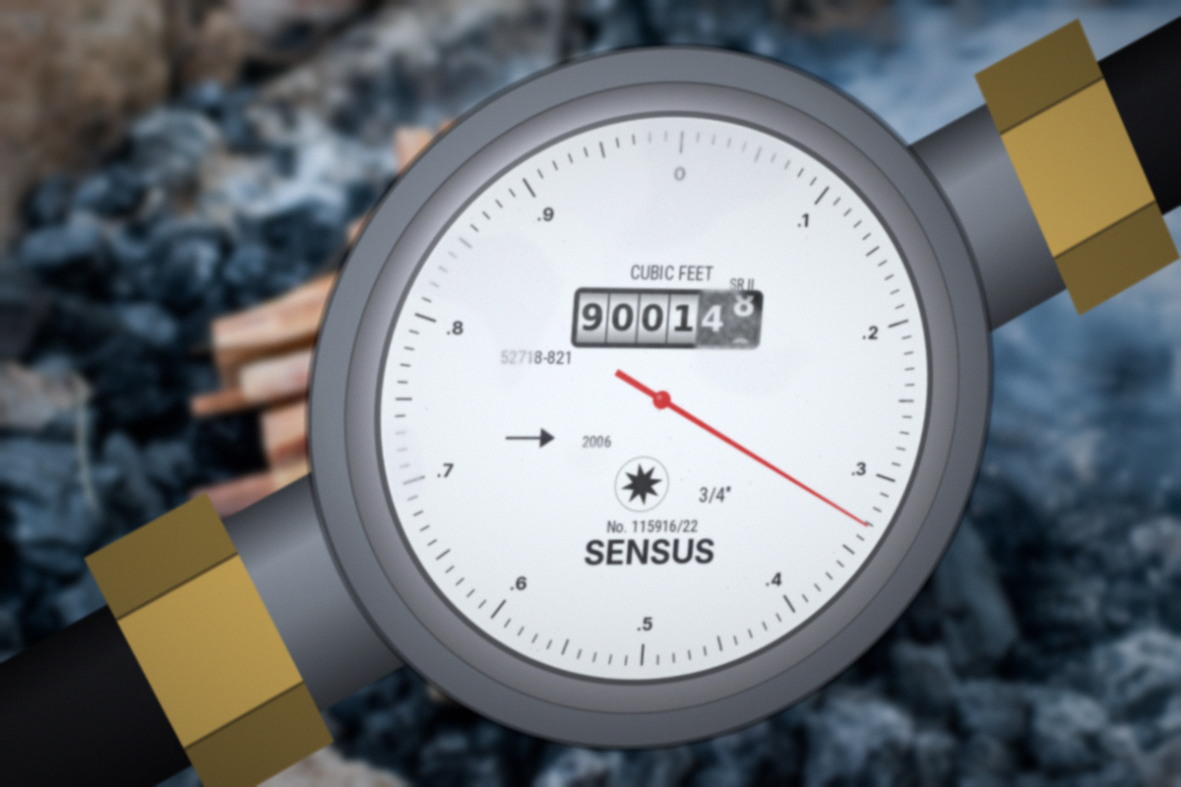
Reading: ft³ 900148.33
